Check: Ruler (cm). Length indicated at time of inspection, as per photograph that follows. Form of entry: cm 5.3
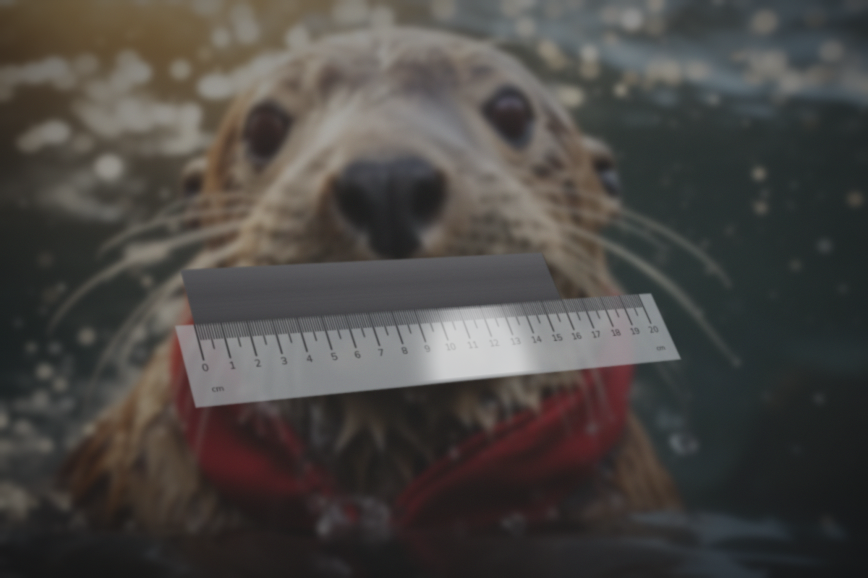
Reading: cm 16
